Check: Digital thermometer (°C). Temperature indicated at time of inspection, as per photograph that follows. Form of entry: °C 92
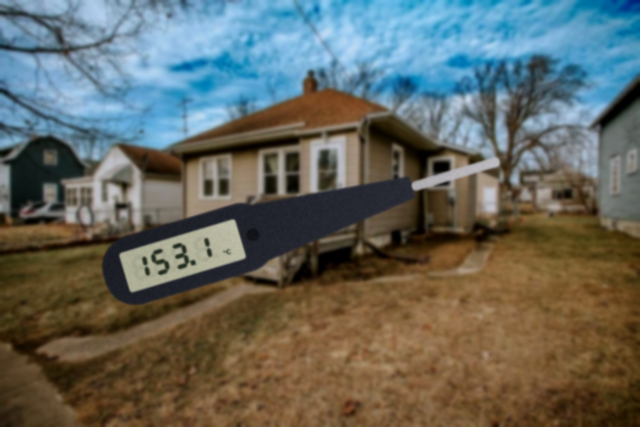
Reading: °C 153.1
